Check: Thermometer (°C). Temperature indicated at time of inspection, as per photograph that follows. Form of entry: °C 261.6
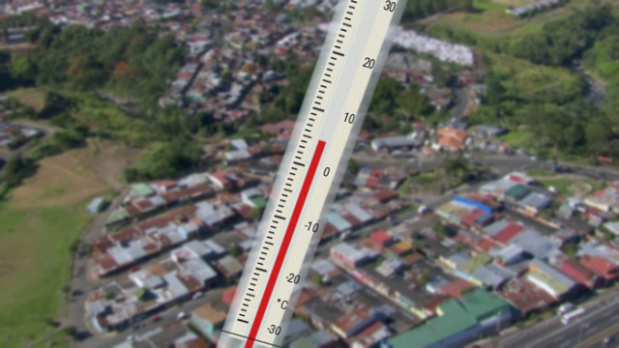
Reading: °C 5
